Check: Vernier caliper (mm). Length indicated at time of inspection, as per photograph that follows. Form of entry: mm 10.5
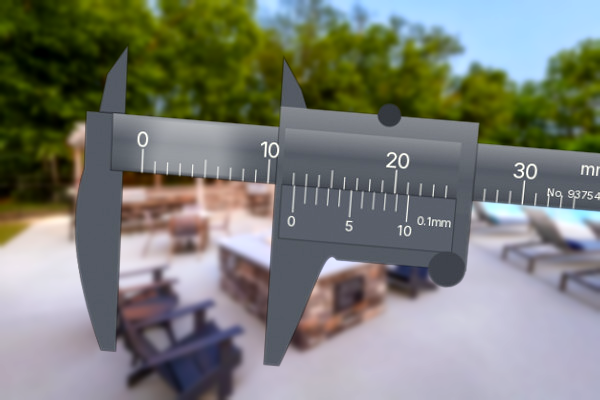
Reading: mm 12.1
